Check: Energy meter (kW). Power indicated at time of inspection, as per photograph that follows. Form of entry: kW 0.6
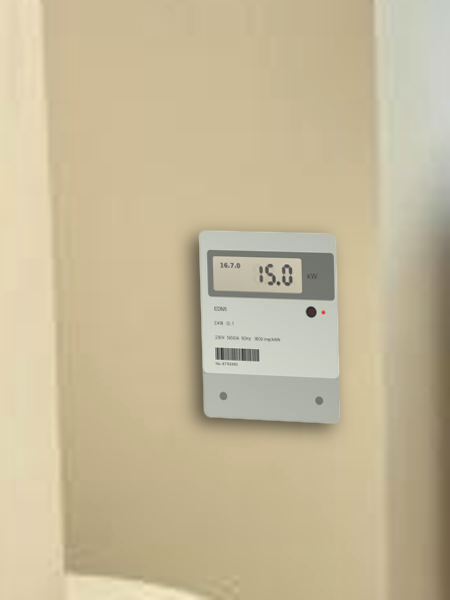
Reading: kW 15.0
